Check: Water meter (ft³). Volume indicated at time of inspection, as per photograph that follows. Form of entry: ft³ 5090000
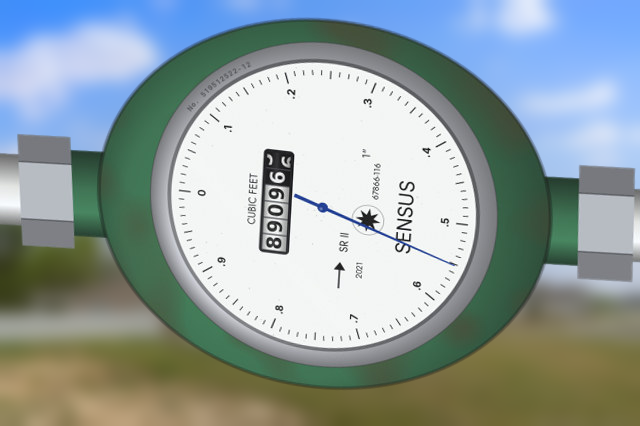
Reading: ft³ 890965.55
